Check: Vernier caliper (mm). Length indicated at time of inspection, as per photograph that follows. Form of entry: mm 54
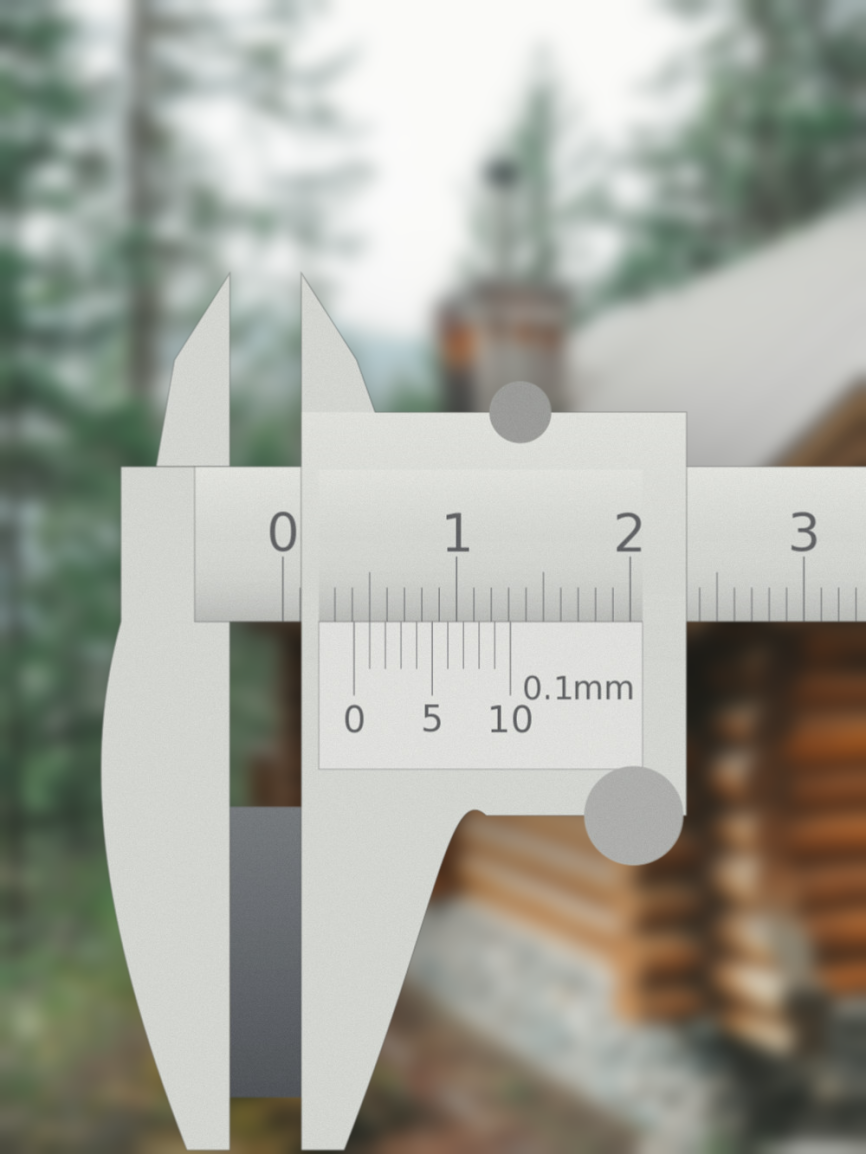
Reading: mm 4.1
